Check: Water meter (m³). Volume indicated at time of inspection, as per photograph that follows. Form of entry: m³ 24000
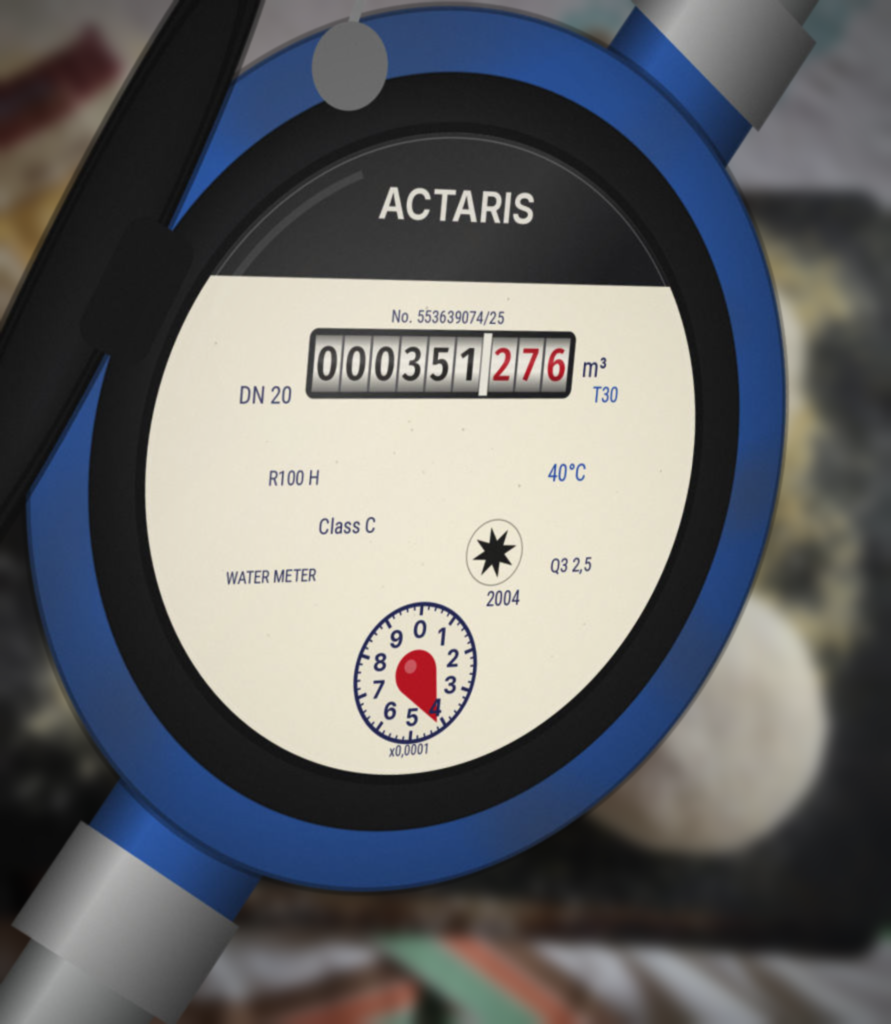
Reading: m³ 351.2764
